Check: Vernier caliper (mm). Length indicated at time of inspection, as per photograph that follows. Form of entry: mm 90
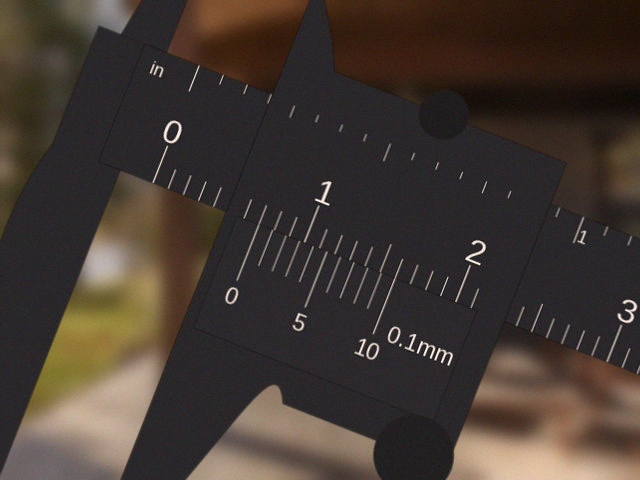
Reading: mm 7.0
